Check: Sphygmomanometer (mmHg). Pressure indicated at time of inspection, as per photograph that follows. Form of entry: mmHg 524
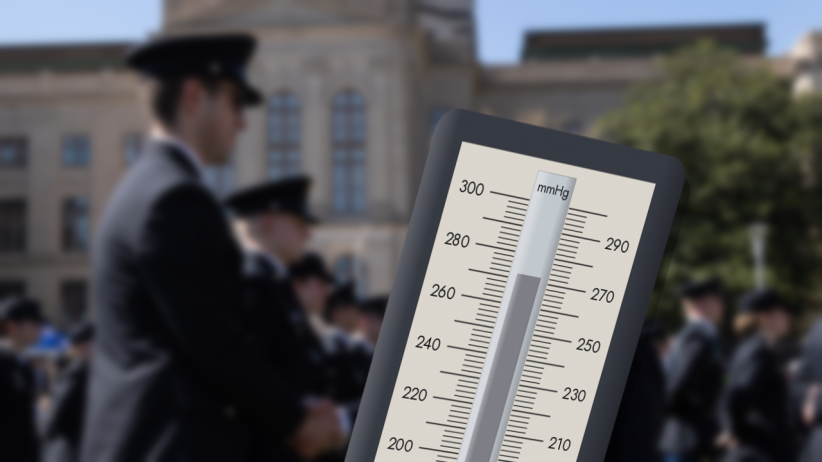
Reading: mmHg 272
